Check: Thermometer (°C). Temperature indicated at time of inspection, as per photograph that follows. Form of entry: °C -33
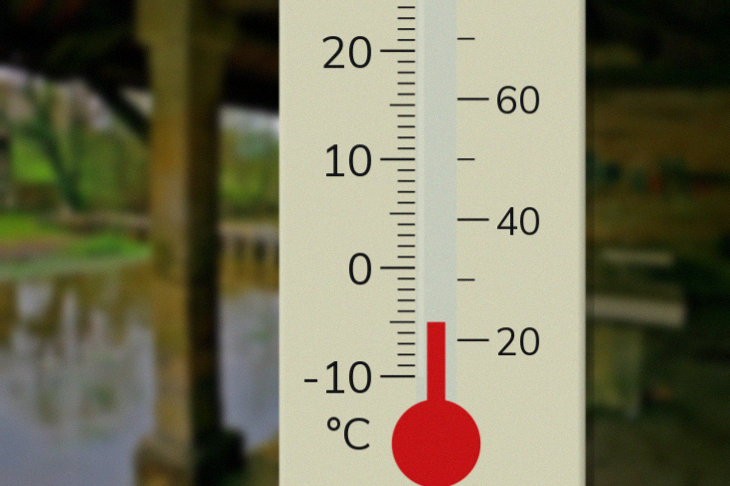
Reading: °C -5
